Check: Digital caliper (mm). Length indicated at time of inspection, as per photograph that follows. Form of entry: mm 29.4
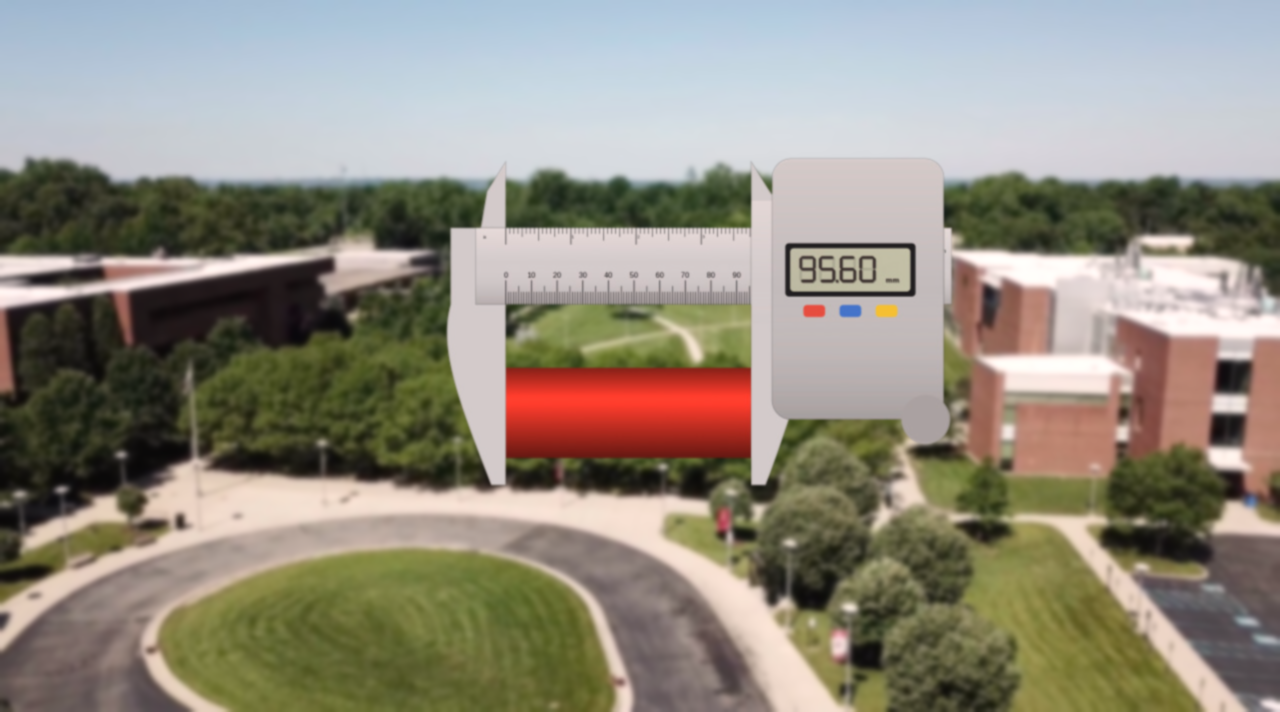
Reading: mm 95.60
